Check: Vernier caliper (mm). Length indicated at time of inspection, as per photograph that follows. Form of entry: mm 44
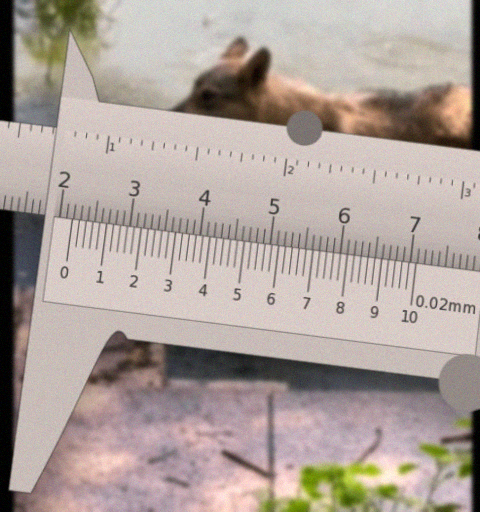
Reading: mm 21.8
